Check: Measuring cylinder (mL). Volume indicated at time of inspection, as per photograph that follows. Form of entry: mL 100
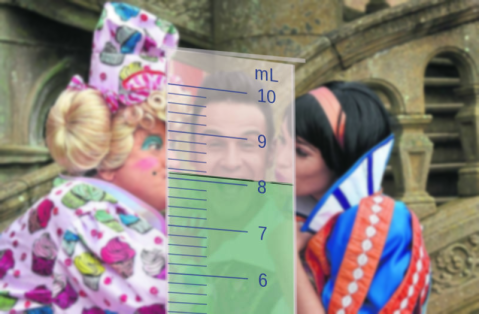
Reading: mL 8.1
